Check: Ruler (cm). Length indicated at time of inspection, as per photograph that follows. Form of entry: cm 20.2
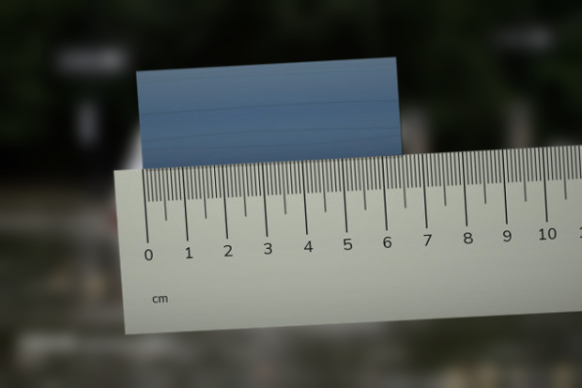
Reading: cm 6.5
